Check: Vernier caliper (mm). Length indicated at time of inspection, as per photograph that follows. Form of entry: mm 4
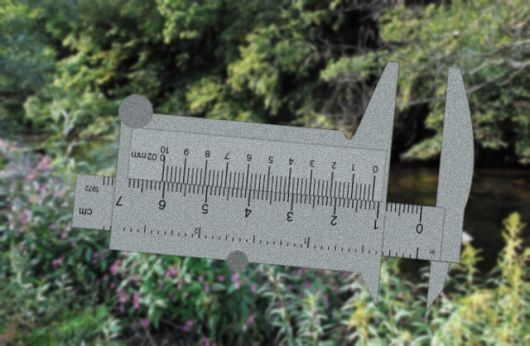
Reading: mm 11.5
